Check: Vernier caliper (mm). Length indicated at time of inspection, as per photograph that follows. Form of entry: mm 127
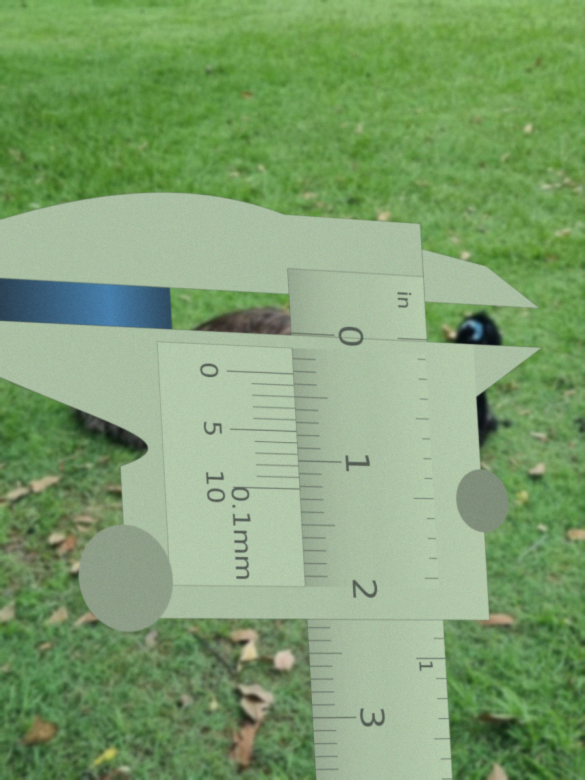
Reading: mm 3.2
